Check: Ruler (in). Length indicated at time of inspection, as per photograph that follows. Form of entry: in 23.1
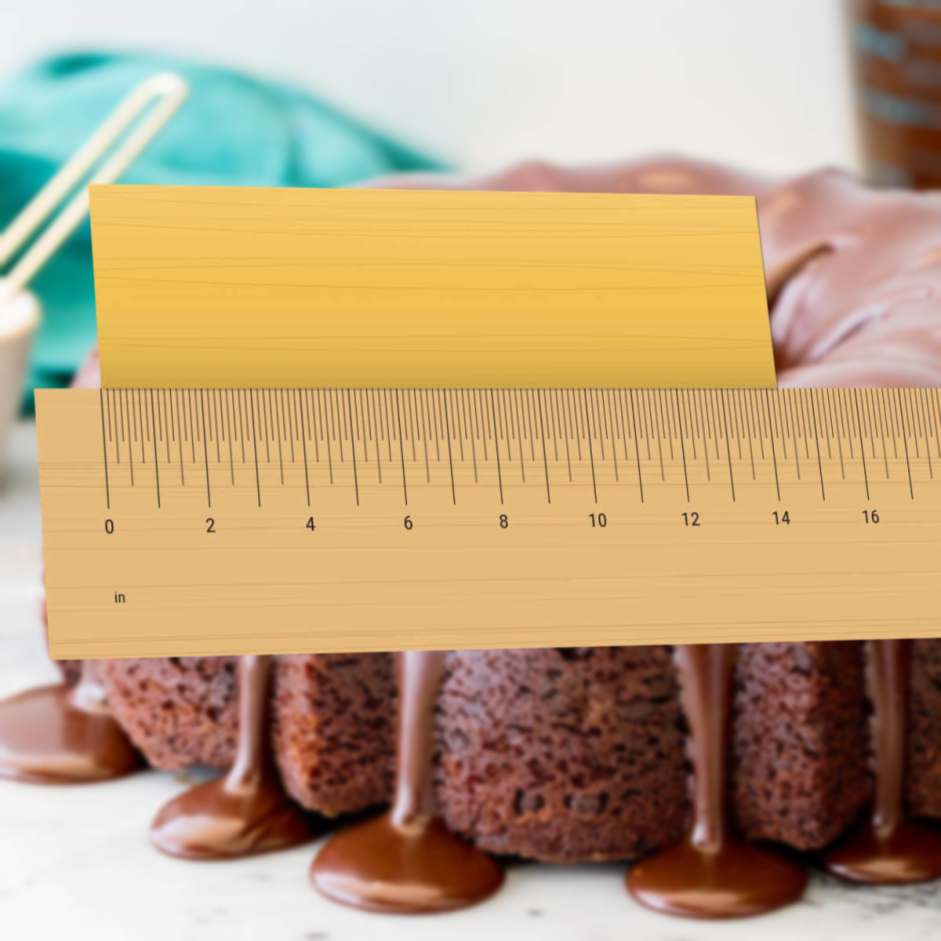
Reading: in 14.25
